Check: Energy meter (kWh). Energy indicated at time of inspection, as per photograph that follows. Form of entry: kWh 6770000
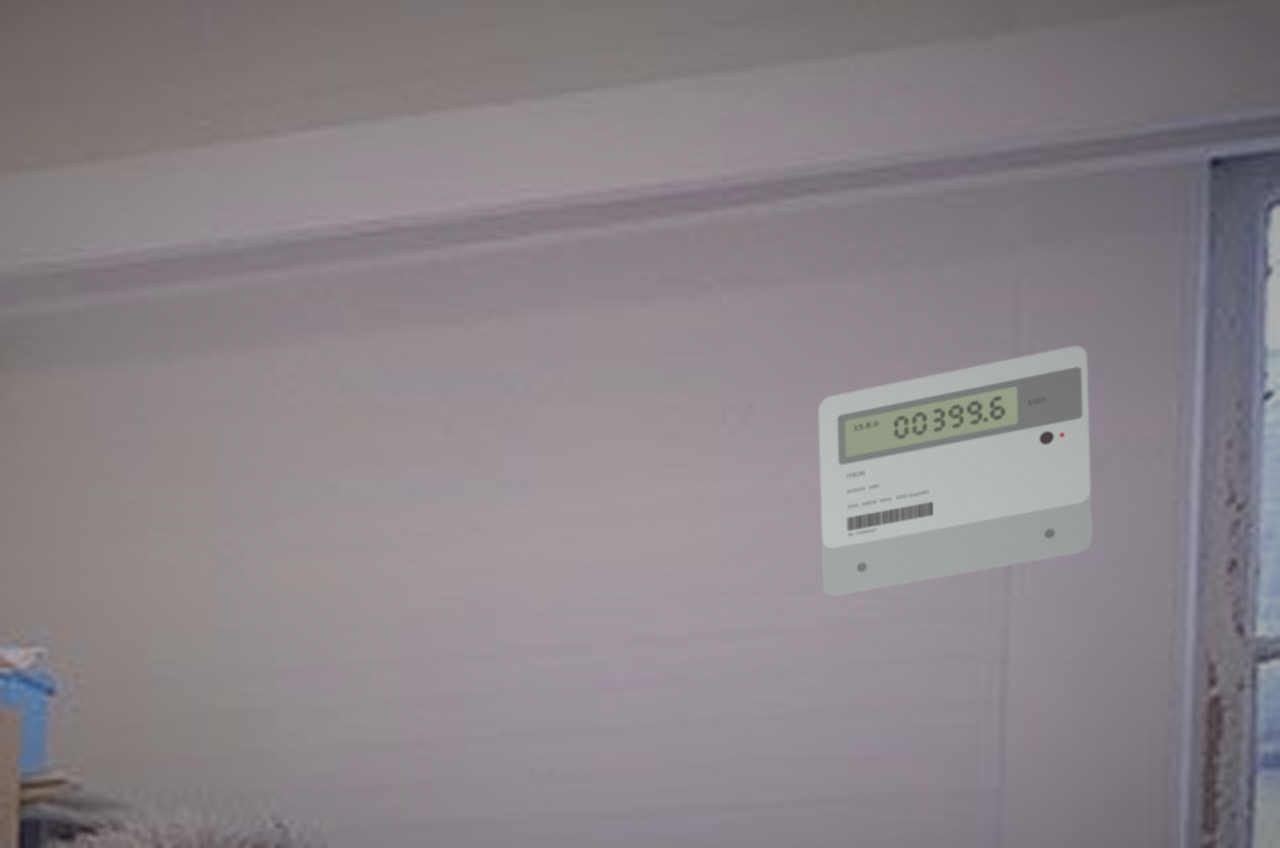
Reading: kWh 399.6
